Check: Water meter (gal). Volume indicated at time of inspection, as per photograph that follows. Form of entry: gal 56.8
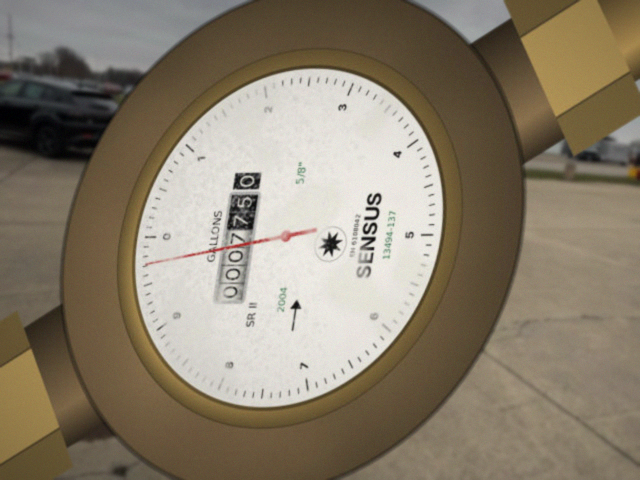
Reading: gal 7749.7
